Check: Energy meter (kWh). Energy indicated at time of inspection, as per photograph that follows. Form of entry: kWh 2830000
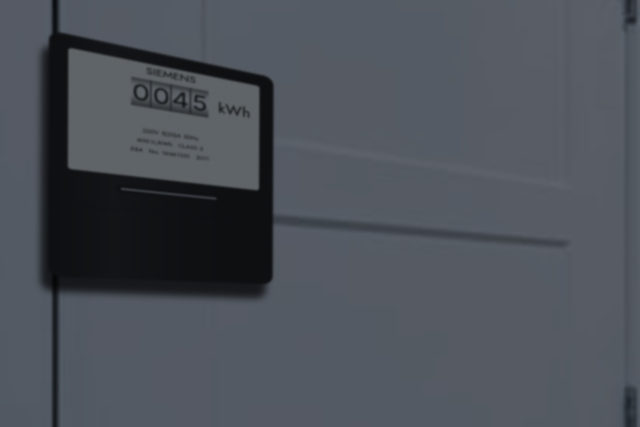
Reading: kWh 45
